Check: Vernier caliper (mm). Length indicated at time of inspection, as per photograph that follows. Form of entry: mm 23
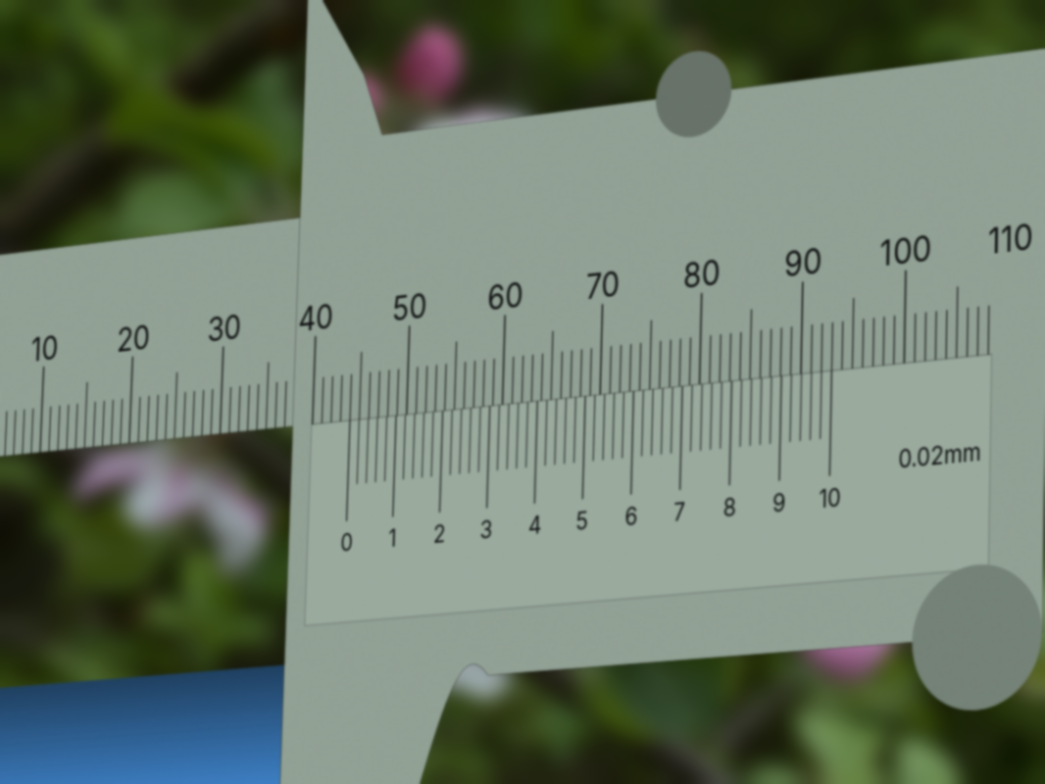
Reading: mm 44.0
